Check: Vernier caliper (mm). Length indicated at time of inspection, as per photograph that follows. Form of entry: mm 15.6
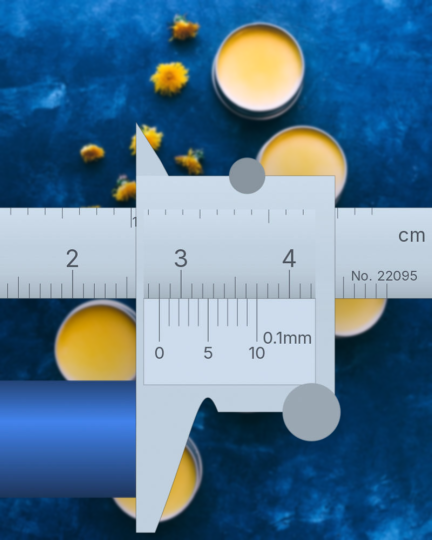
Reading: mm 28.0
